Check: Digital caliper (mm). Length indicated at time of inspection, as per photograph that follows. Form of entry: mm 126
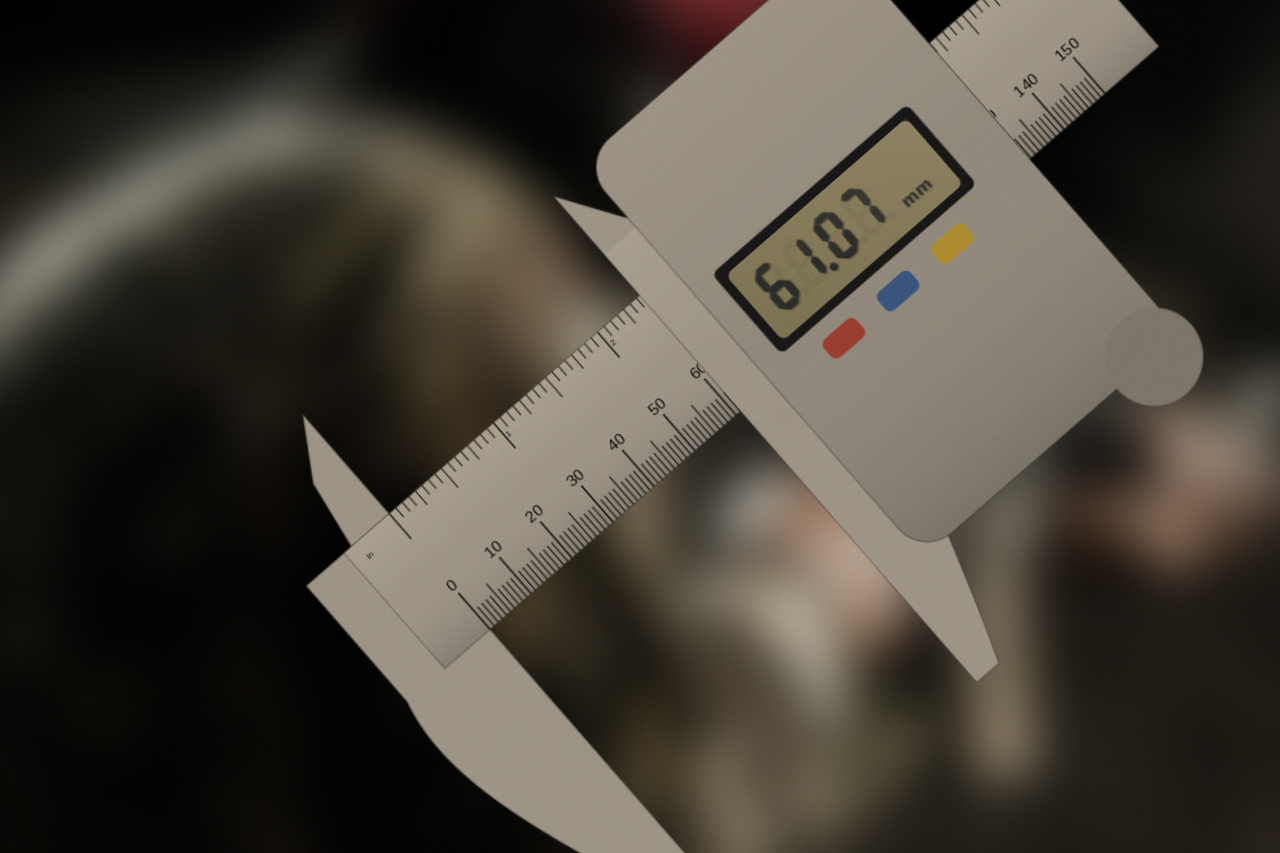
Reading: mm 61.07
